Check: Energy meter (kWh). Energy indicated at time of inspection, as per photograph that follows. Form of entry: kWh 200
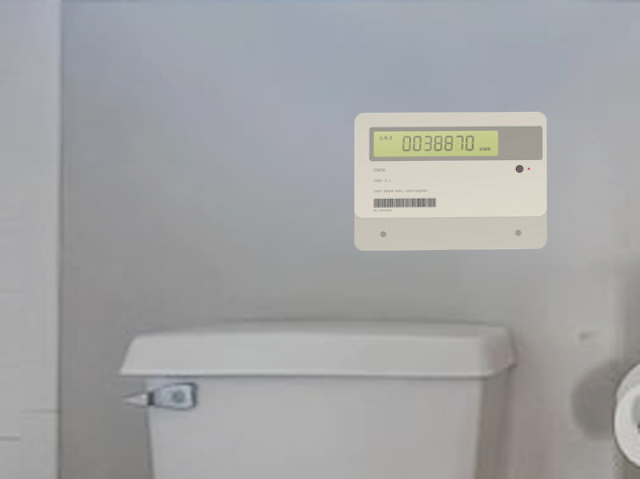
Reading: kWh 38870
